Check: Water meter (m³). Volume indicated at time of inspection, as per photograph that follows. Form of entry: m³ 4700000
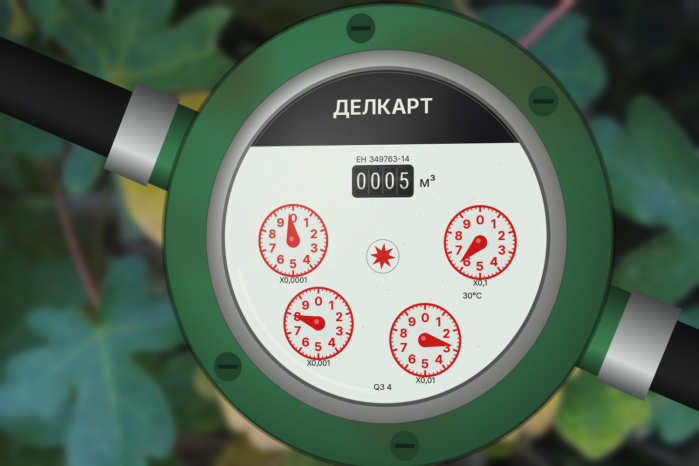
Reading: m³ 5.6279
